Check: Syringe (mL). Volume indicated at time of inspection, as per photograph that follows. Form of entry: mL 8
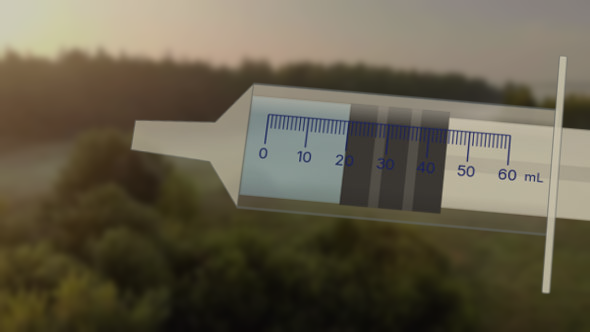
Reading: mL 20
